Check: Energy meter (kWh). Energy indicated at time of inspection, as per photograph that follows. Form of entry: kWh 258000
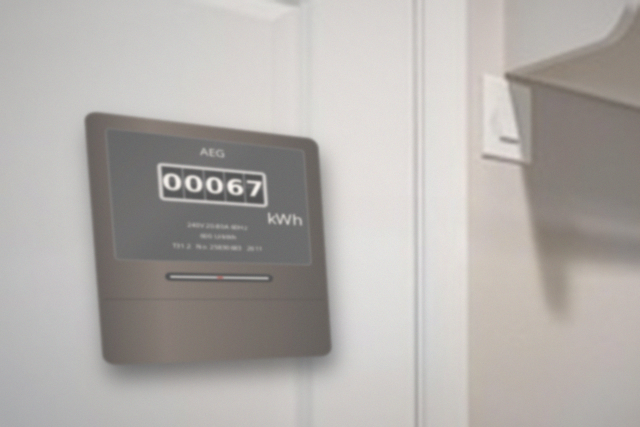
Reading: kWh 67
